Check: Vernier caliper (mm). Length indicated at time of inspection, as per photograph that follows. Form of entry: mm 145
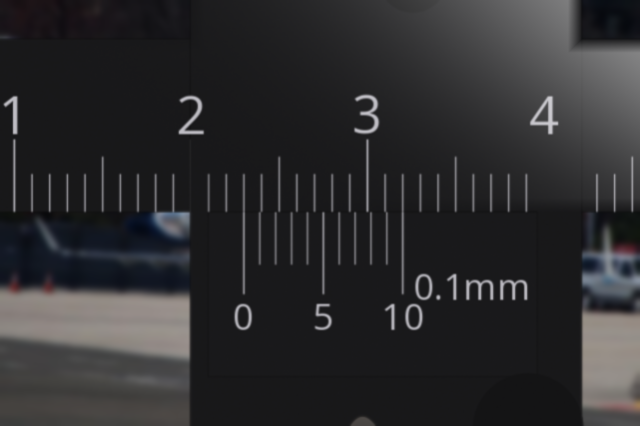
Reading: mm 23.0
